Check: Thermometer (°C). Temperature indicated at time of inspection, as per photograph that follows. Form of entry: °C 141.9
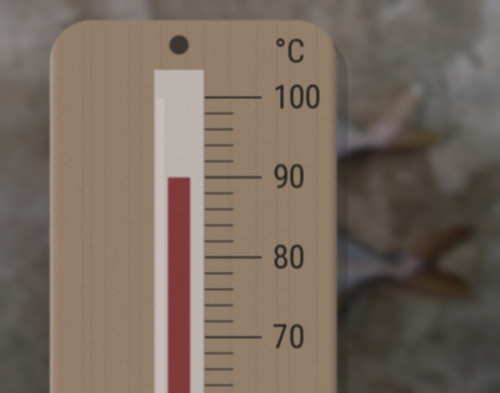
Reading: °C 90
